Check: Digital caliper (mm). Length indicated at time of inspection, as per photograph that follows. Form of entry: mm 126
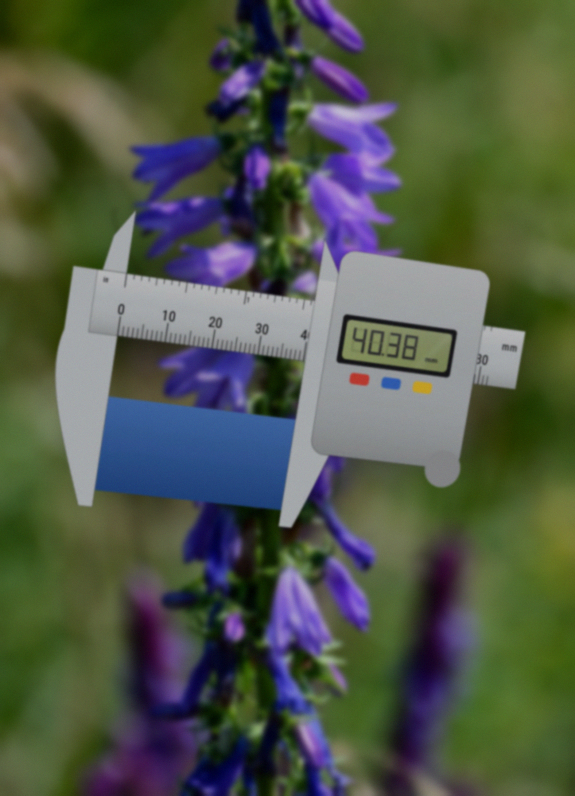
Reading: mm 40.38
